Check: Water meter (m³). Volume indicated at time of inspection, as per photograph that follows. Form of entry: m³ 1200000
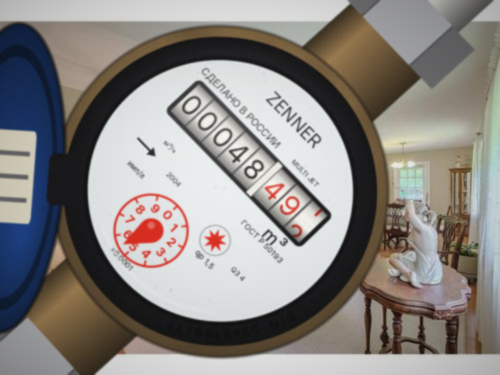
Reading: m³ 48.4915
